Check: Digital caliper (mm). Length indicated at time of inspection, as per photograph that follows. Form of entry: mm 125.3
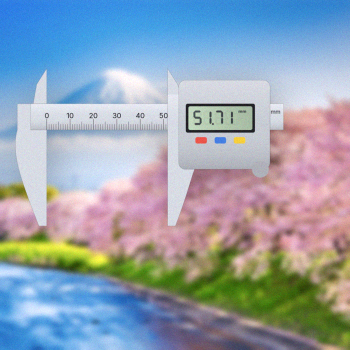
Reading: mm 51.71
